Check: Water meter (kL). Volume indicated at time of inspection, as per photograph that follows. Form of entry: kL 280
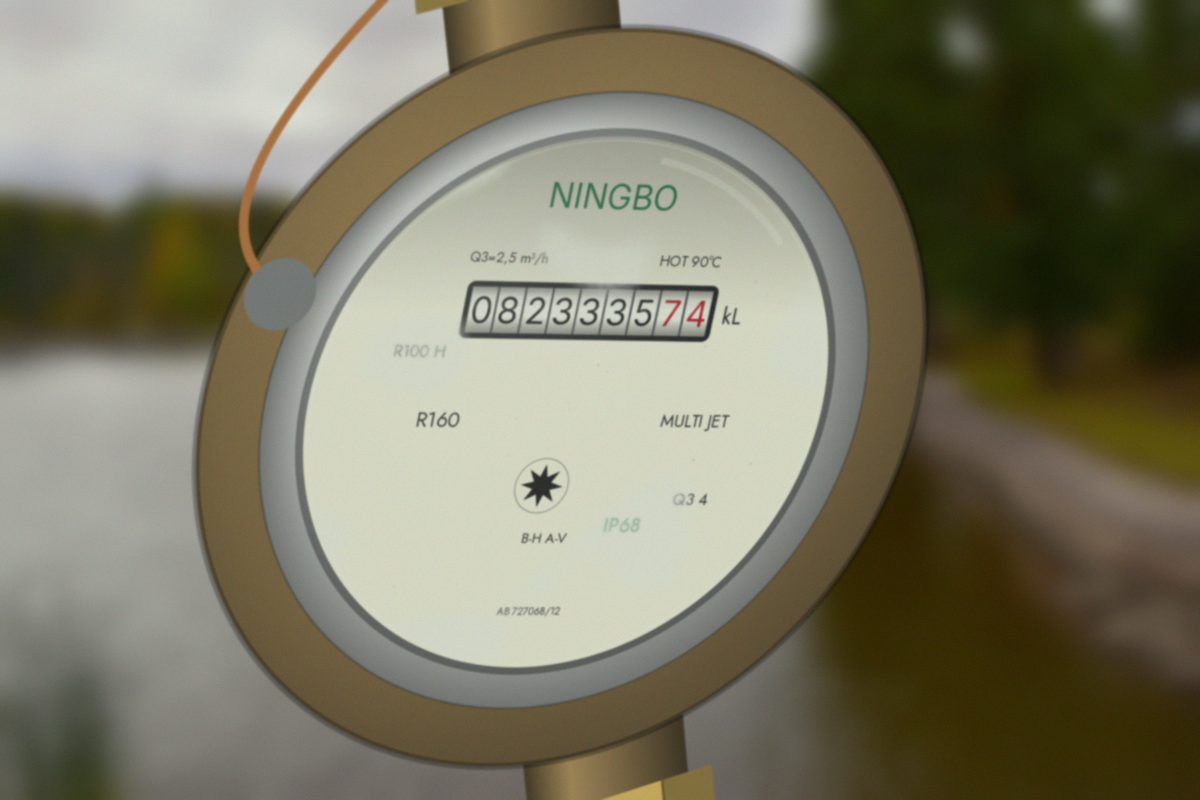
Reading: kL 823335.74
